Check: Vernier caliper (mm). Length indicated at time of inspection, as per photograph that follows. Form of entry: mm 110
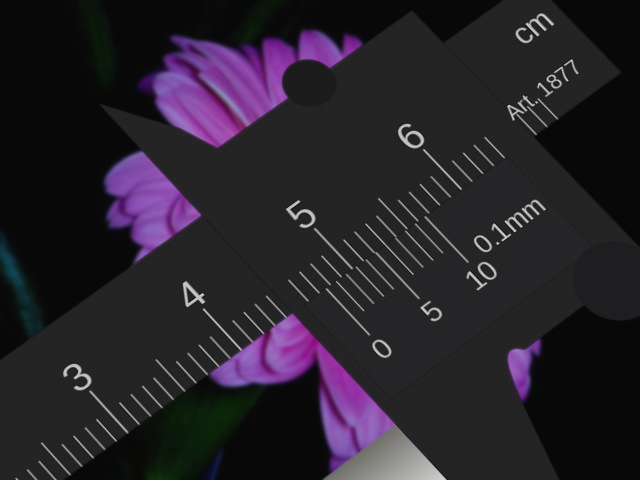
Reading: mm 47.6
